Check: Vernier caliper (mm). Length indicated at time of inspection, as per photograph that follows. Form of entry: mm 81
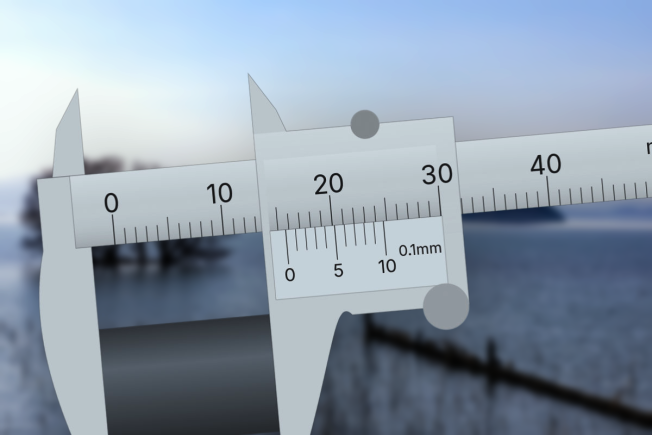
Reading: mm 15.7
